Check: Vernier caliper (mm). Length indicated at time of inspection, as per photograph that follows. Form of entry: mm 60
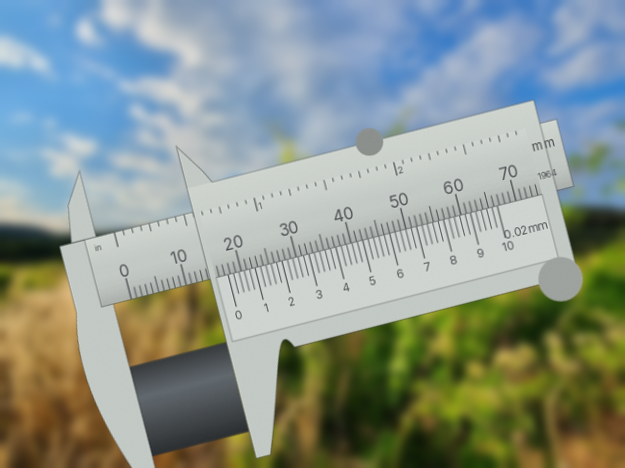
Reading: mm 17.6
